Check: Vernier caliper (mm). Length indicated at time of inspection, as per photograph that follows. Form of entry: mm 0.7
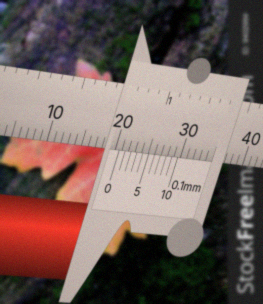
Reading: mm 20.6
